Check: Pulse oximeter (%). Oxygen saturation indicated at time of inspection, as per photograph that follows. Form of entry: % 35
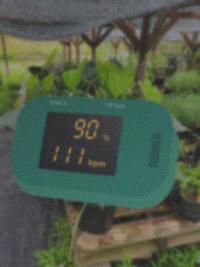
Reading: % 90
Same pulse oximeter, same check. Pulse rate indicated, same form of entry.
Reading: bpm 111
